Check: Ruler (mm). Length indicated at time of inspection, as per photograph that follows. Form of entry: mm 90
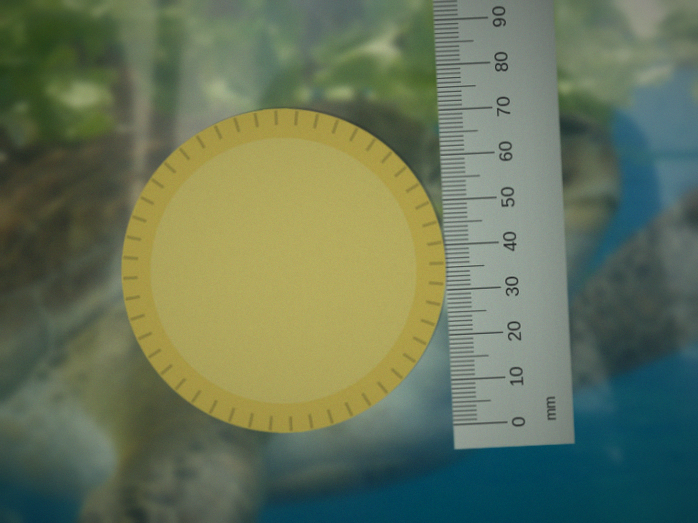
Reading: mm 72
